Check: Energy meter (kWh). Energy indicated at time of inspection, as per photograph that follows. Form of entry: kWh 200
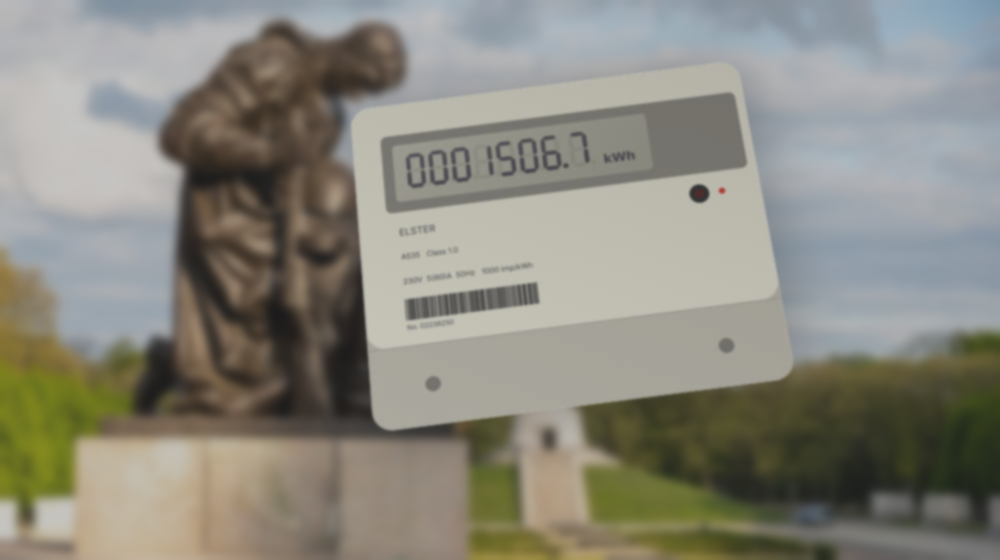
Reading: kWh 1506.7
